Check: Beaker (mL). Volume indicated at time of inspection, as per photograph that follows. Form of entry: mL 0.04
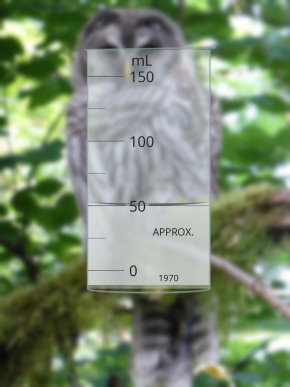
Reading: mL 50
